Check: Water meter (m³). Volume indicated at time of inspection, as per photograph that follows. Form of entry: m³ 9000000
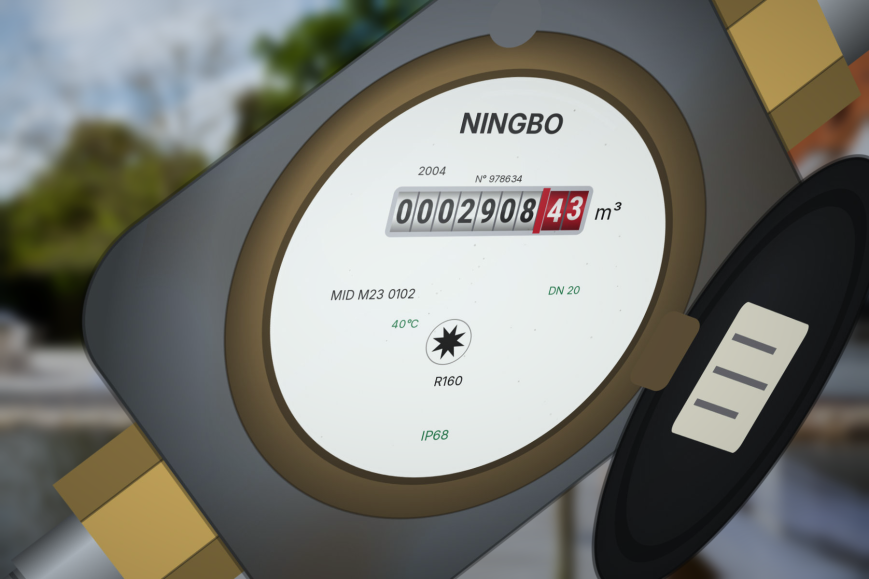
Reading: m³ 2908.43
